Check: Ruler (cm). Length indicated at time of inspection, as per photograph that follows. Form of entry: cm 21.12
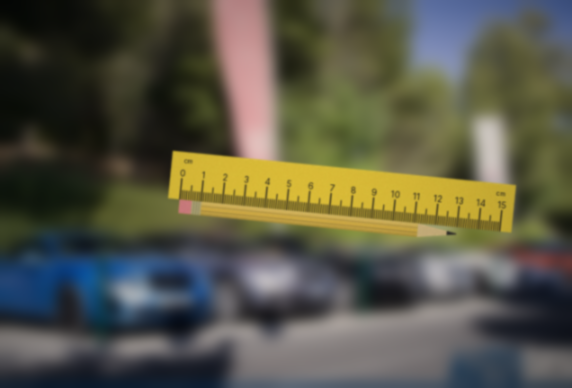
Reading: cm 13
